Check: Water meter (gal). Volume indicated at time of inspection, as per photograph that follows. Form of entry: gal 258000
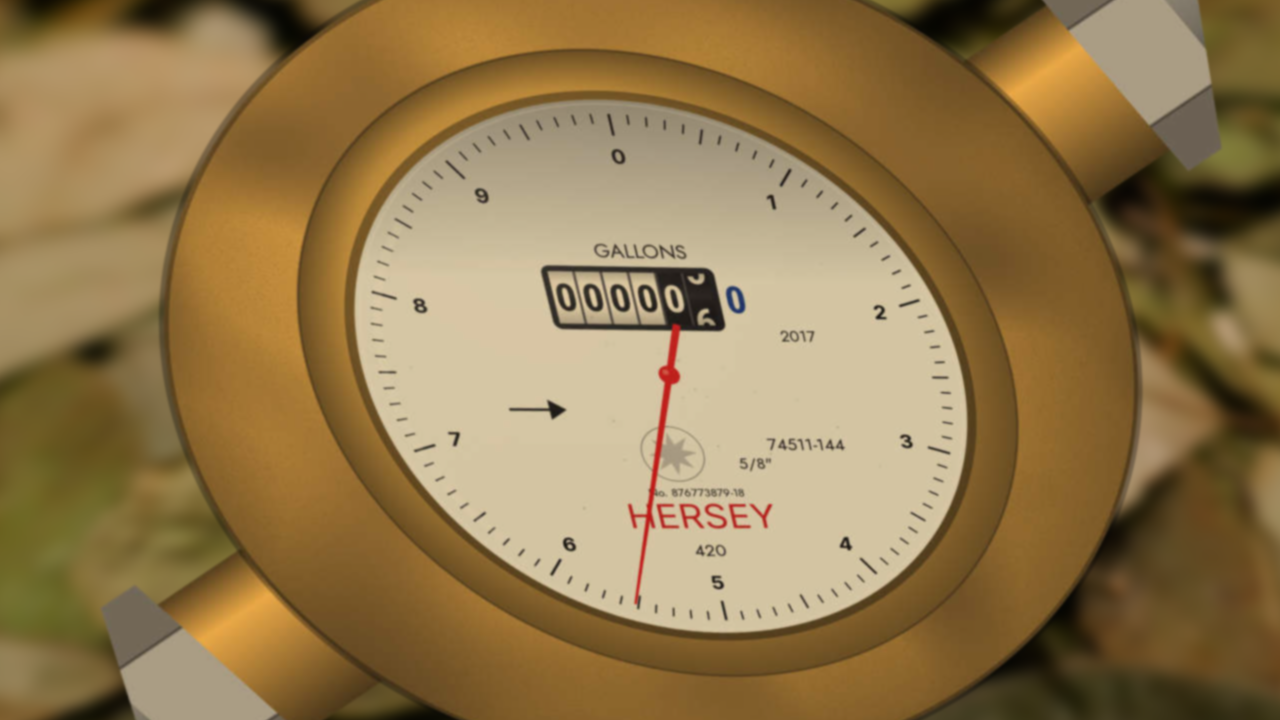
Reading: gal 55.5
